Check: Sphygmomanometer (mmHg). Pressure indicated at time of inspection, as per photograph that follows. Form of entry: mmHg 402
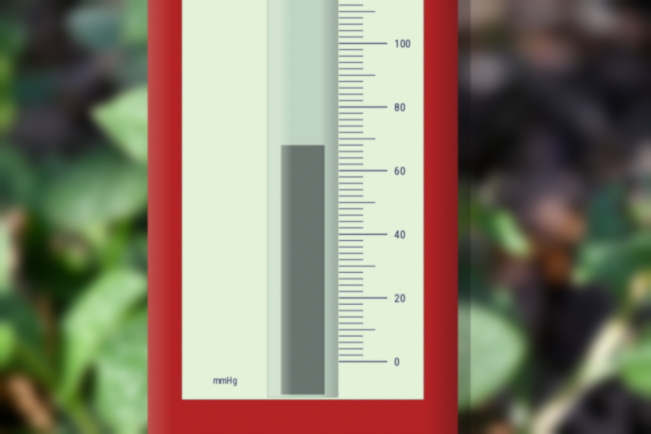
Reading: mmHg 68
